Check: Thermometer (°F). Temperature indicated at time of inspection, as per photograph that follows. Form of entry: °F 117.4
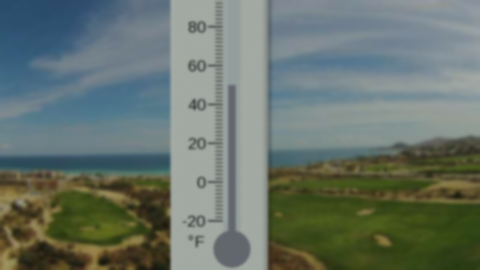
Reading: °F 50
